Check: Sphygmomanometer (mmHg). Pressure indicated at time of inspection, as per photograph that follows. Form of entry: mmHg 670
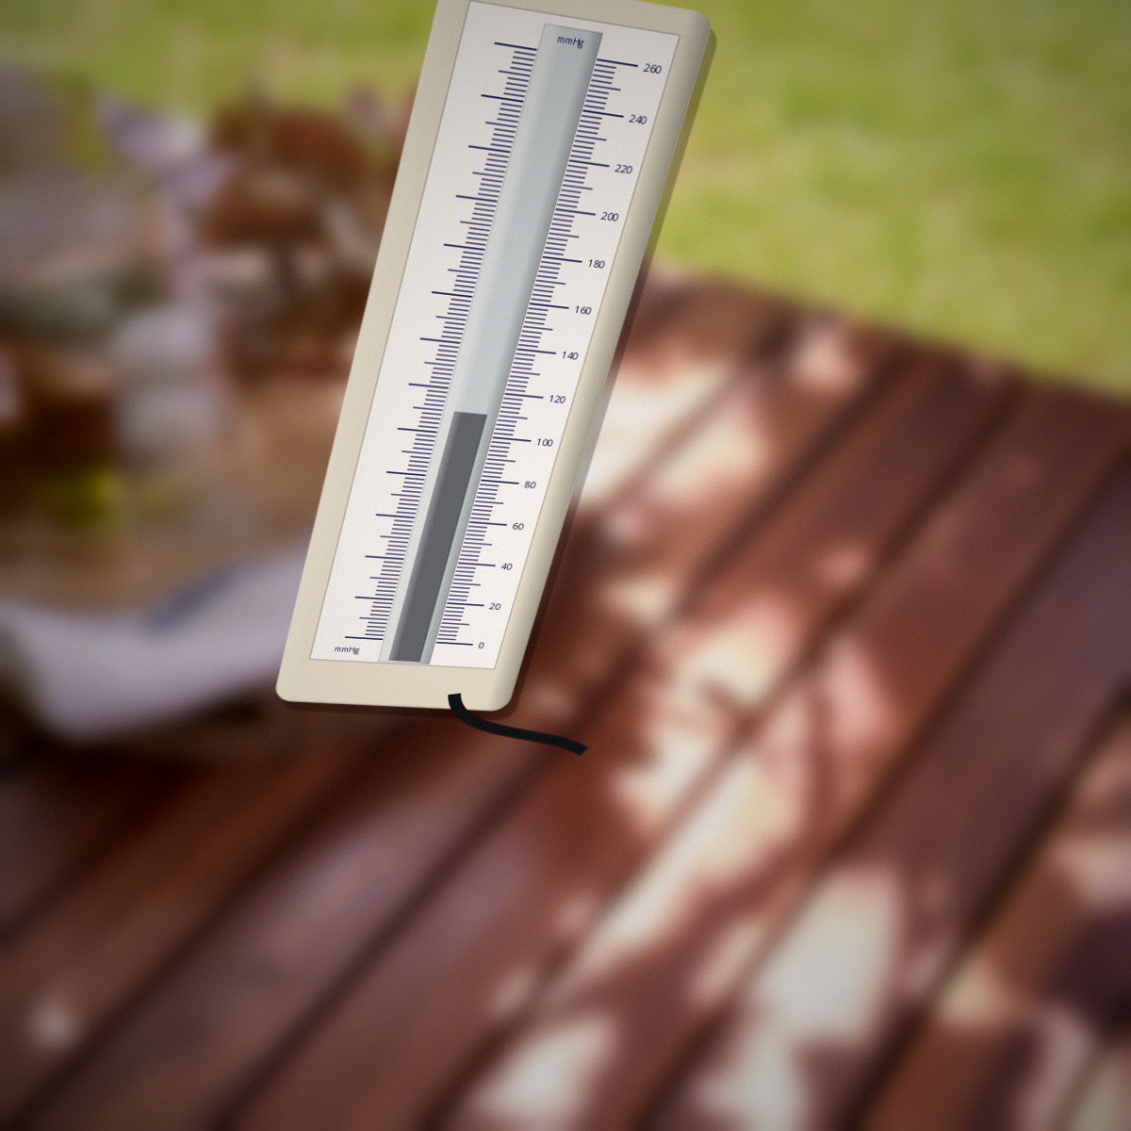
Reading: mmHg 110
